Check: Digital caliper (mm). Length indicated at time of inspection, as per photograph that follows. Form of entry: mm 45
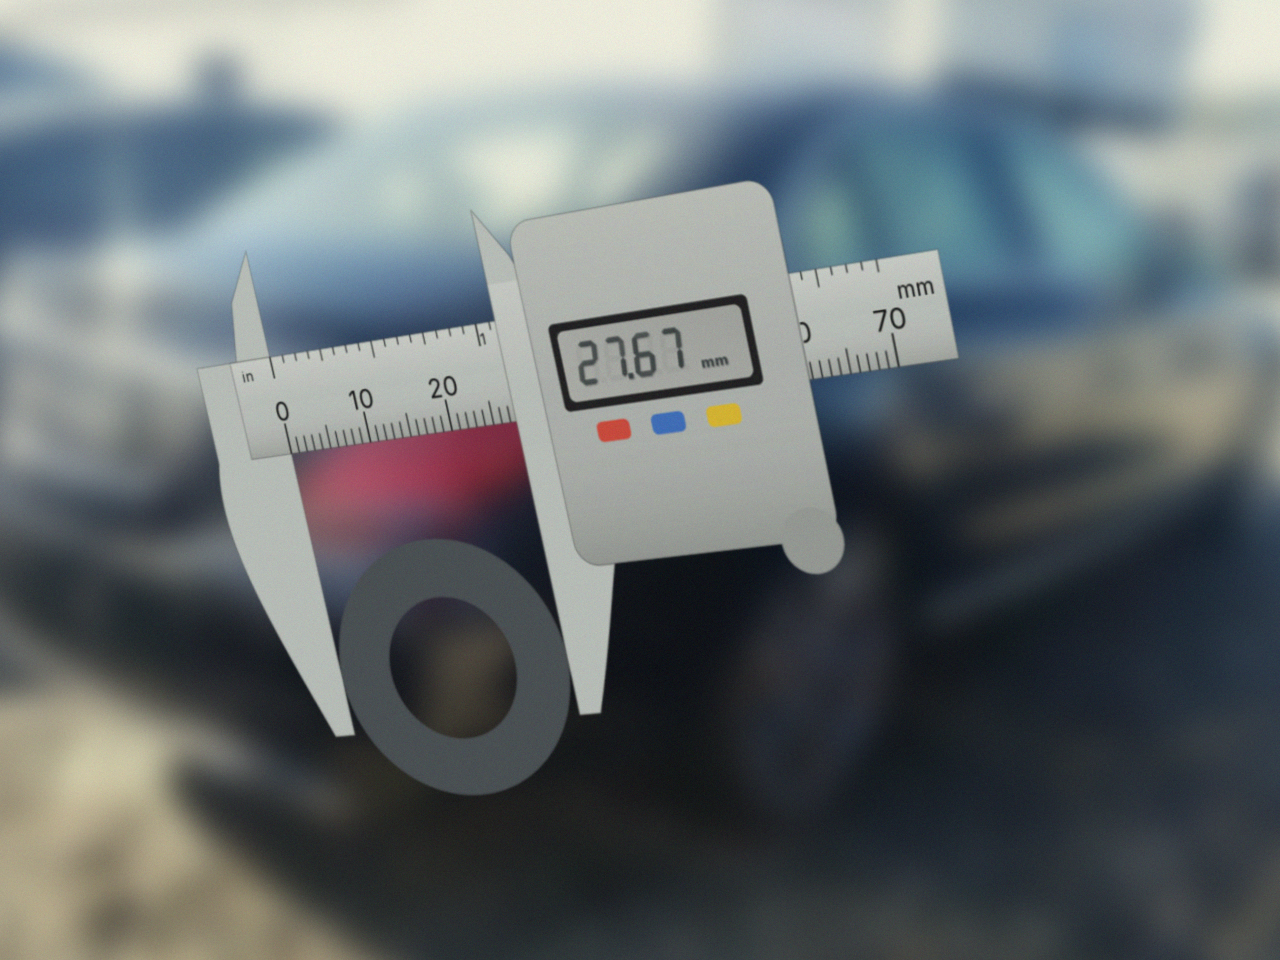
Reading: mm 27.67
